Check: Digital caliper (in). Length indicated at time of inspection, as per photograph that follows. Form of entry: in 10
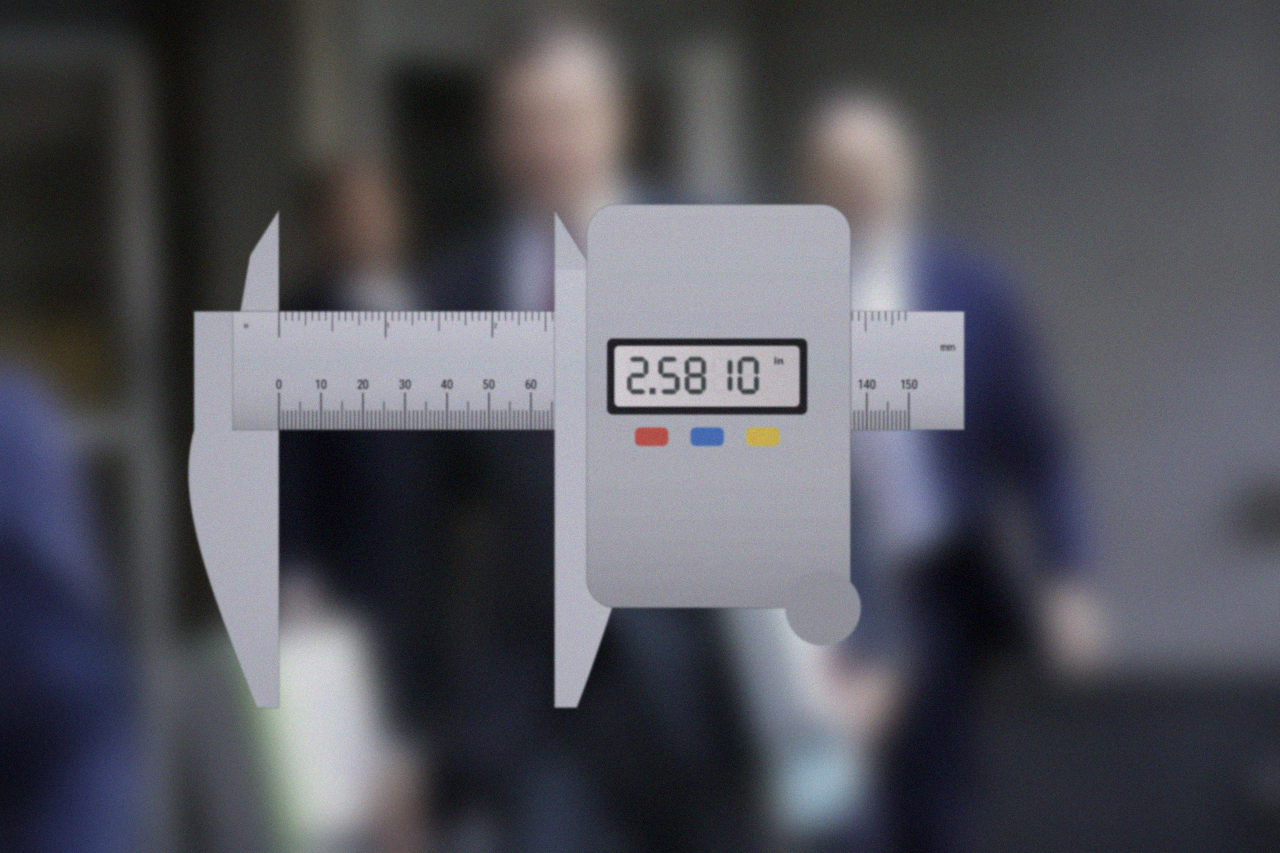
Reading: in 2.5810
